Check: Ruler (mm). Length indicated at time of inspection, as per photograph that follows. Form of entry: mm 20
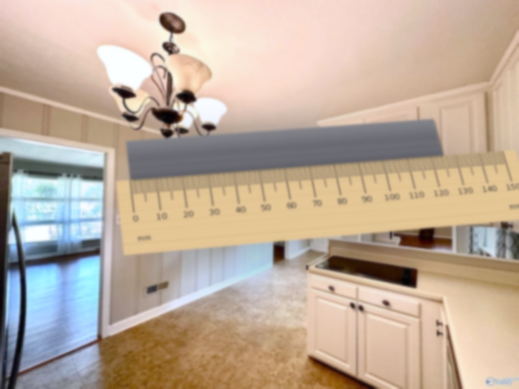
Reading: mm 125
